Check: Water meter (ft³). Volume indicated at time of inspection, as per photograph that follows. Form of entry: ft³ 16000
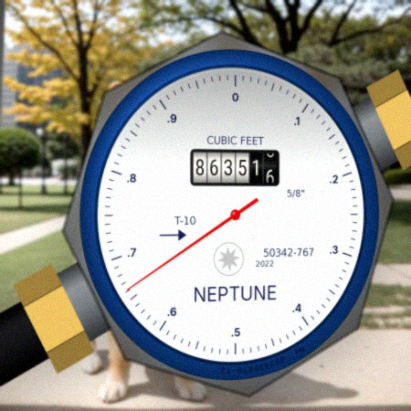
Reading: ft³ 863515.66
